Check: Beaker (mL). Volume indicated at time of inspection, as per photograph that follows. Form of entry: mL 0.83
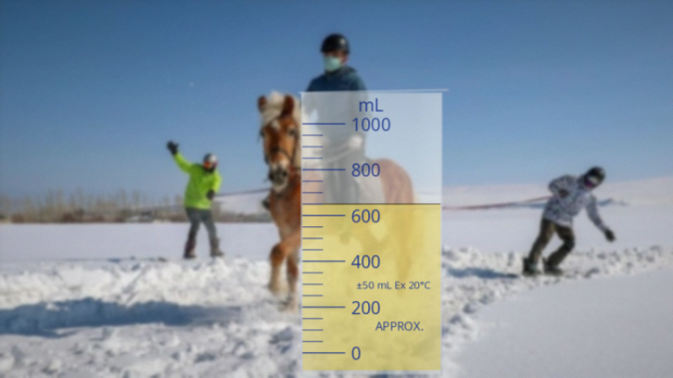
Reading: mL 650
